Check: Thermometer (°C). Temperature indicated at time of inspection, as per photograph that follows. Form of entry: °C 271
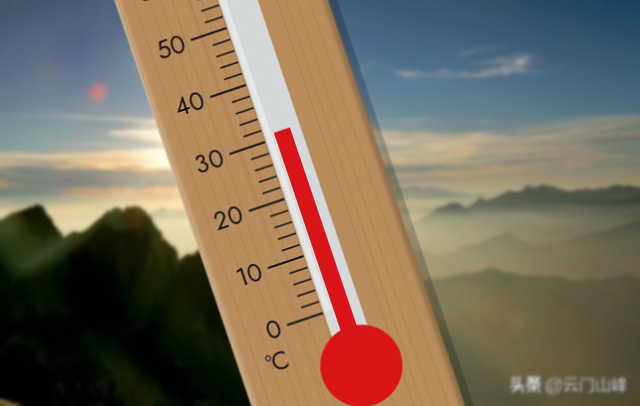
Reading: °C 31
